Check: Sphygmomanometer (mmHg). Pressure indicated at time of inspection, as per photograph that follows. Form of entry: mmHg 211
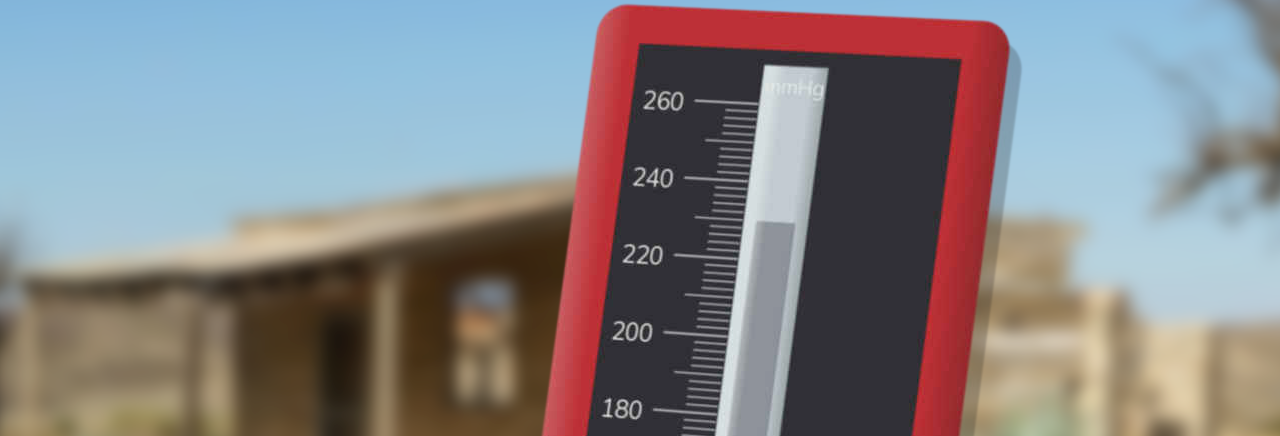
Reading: mmHg 230
